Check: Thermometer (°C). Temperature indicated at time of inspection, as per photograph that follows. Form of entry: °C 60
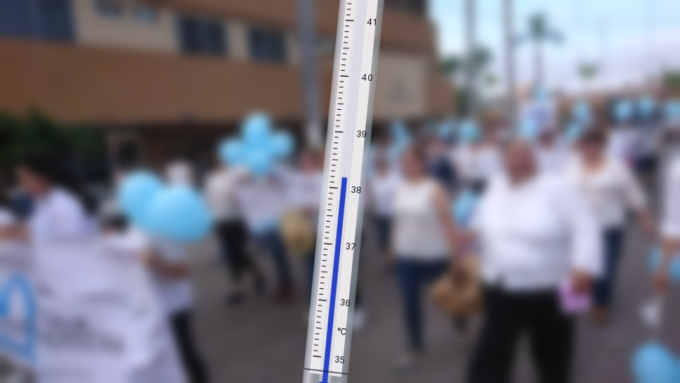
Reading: °C 38.2
